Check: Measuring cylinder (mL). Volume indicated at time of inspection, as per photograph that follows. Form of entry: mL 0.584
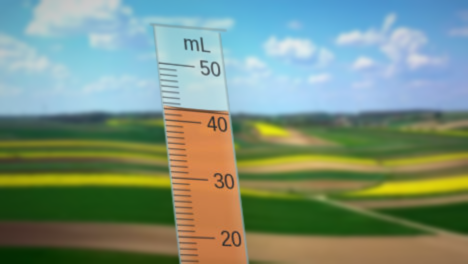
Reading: mL 42
